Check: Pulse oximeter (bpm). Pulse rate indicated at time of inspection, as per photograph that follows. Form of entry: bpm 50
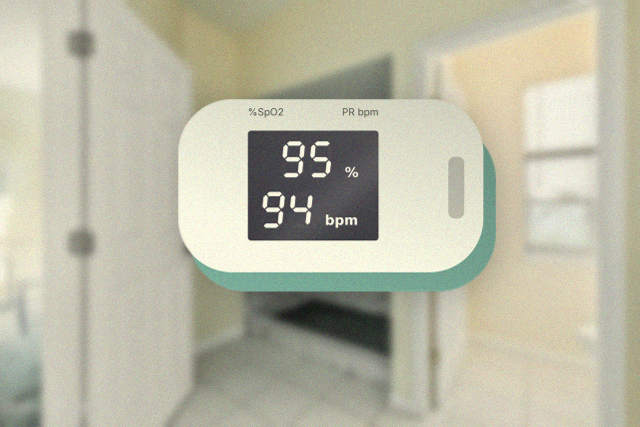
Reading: bpm 94
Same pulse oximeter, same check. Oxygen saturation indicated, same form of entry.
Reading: % 95
